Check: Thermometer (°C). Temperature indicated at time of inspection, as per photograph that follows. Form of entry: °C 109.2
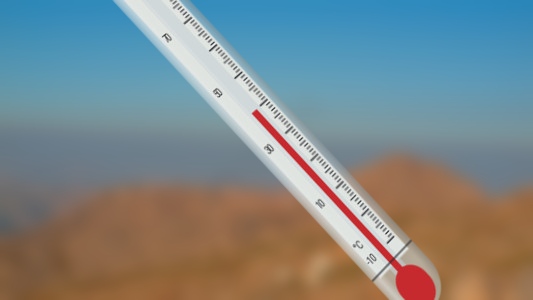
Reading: °C 40
